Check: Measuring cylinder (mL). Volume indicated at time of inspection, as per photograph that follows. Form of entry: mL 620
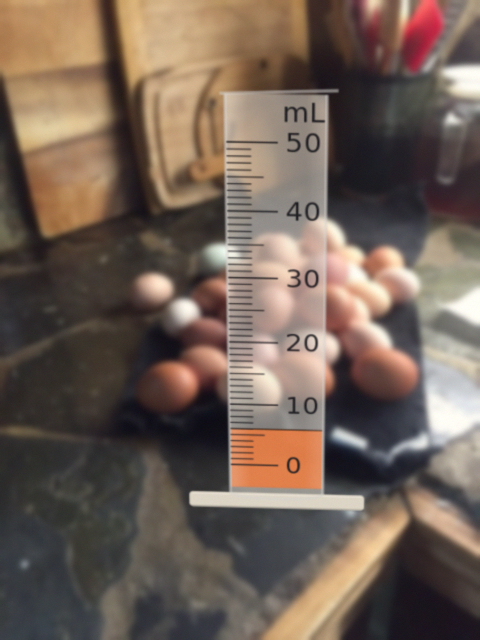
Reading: mL 6
